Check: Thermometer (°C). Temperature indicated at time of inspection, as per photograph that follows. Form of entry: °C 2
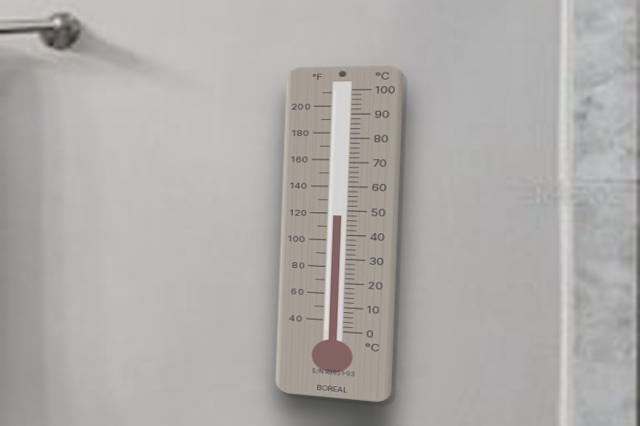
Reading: °C 48
